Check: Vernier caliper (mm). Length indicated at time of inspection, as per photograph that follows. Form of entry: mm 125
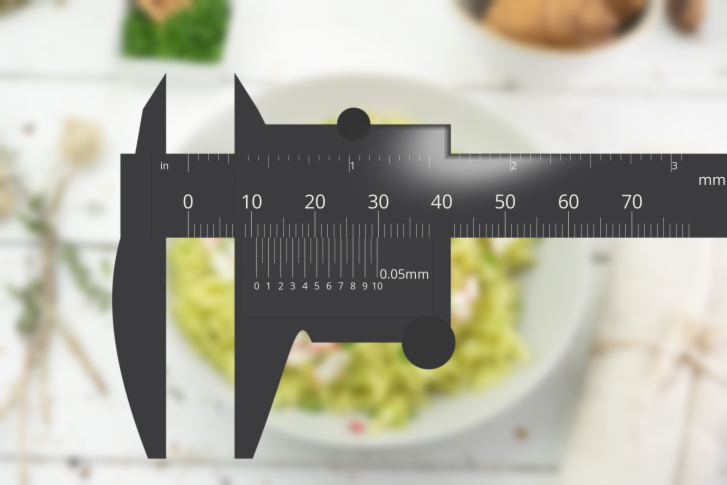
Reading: mm 10.8
